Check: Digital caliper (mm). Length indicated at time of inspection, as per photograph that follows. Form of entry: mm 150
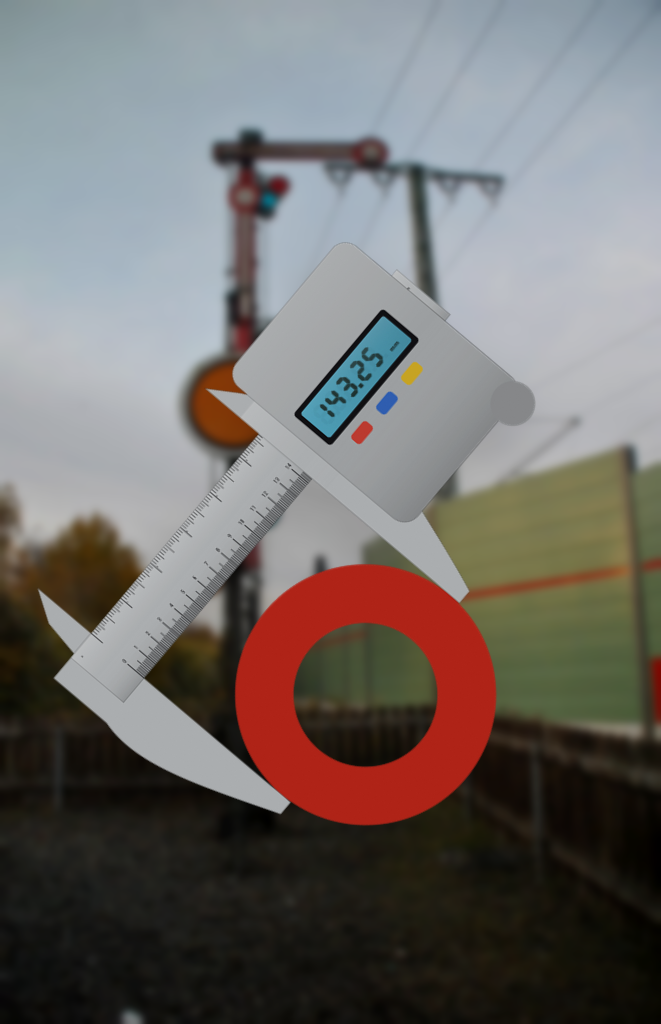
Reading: mm 143.25
